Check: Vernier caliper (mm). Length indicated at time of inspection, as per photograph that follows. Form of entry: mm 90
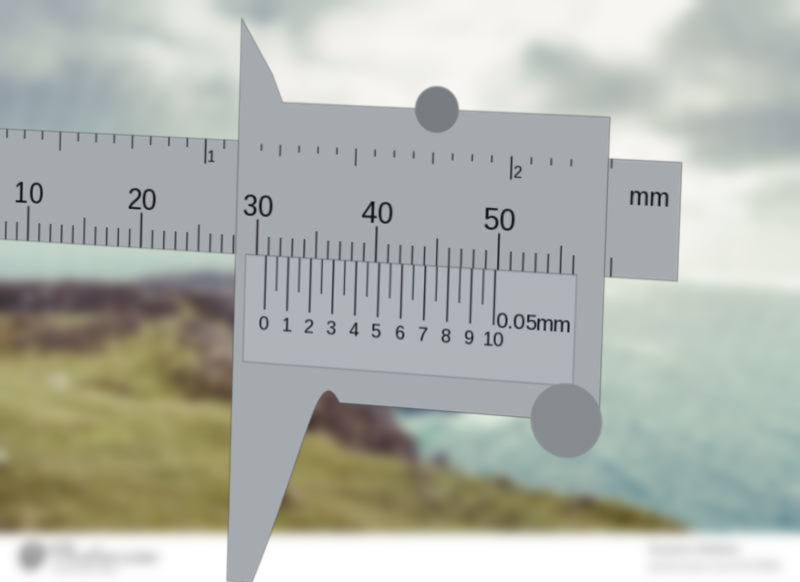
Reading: mm 30.8
